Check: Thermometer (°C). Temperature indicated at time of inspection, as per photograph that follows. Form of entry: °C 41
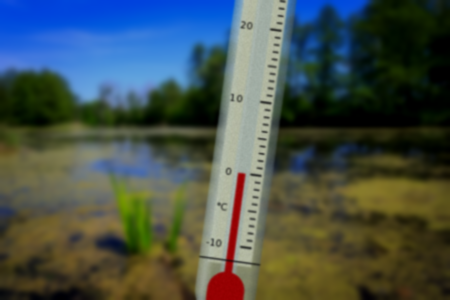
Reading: °C 0
